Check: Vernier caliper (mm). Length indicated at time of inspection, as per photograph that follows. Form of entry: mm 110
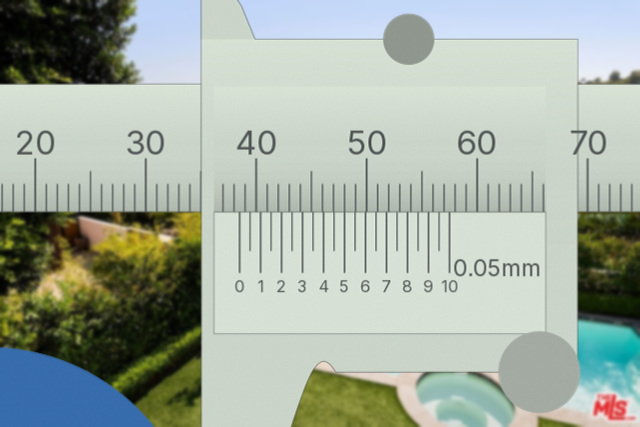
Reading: mm 38.5
